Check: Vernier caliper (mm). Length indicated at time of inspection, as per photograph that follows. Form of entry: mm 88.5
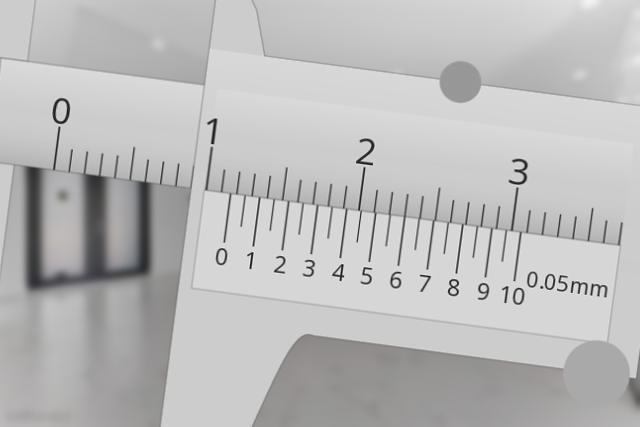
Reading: mm 11.6
